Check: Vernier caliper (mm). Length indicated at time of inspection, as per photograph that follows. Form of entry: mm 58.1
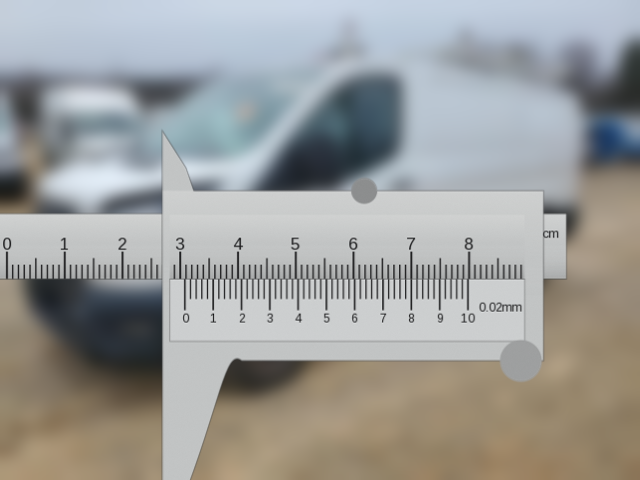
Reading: mm 30.8
